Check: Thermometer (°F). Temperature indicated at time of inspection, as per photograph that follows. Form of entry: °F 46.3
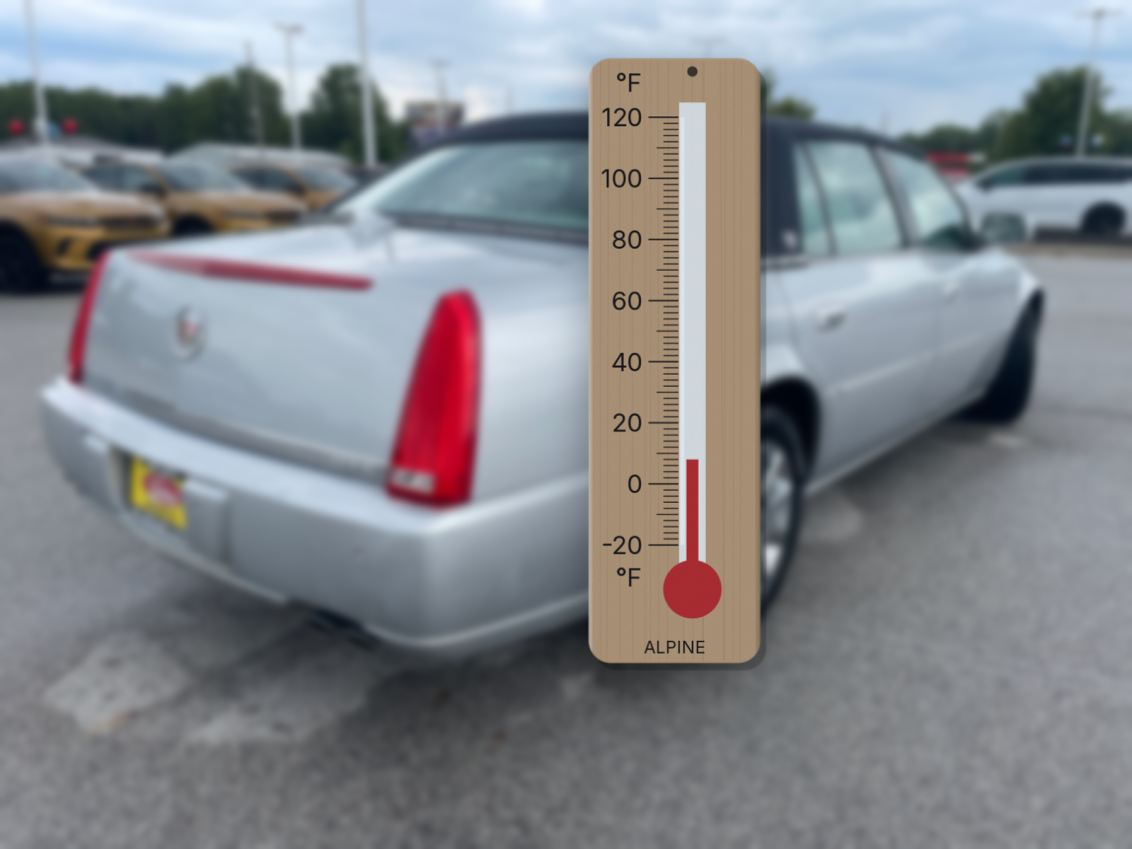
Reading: °F 8
